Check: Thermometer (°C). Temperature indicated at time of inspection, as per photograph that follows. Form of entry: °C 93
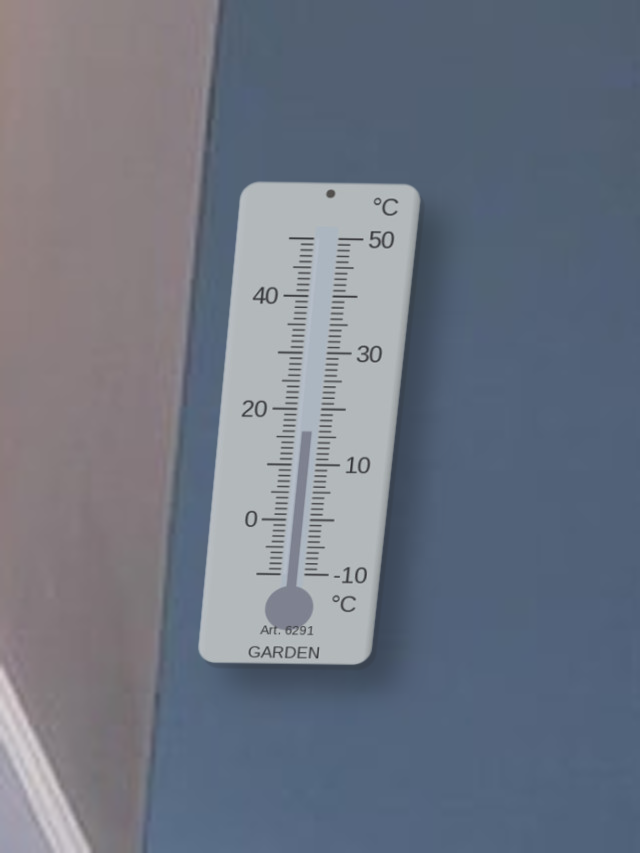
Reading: °C 16
